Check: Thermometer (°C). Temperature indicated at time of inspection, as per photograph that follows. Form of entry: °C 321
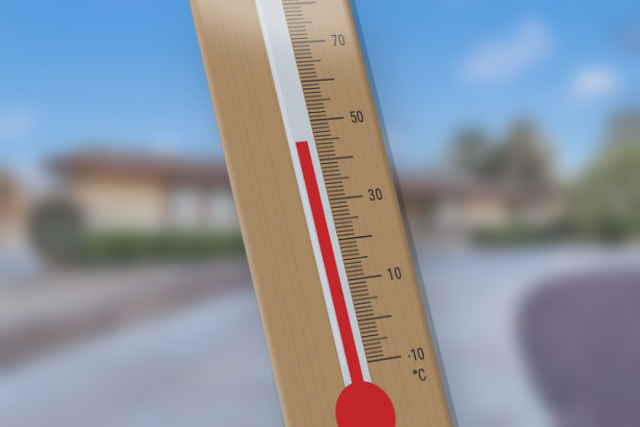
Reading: °C 45
